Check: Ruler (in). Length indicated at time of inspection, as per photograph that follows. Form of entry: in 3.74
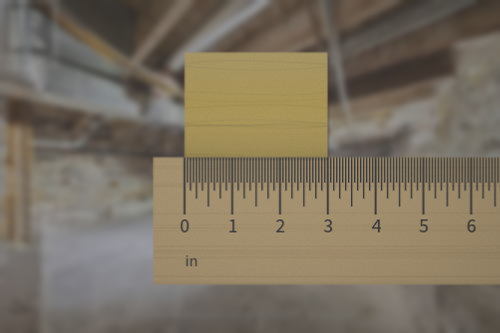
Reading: in 3
